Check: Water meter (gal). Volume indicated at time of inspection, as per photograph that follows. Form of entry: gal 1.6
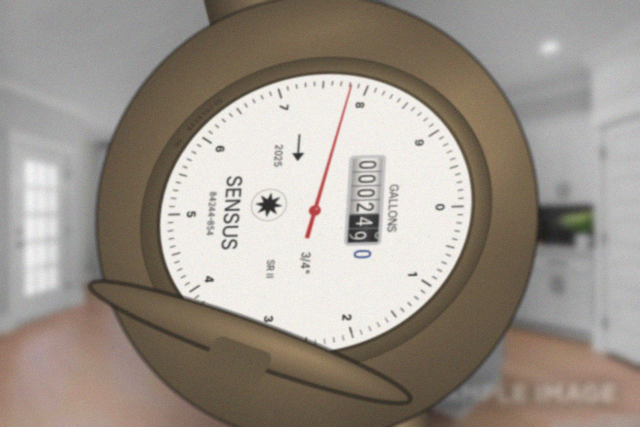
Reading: gal 2487.8
